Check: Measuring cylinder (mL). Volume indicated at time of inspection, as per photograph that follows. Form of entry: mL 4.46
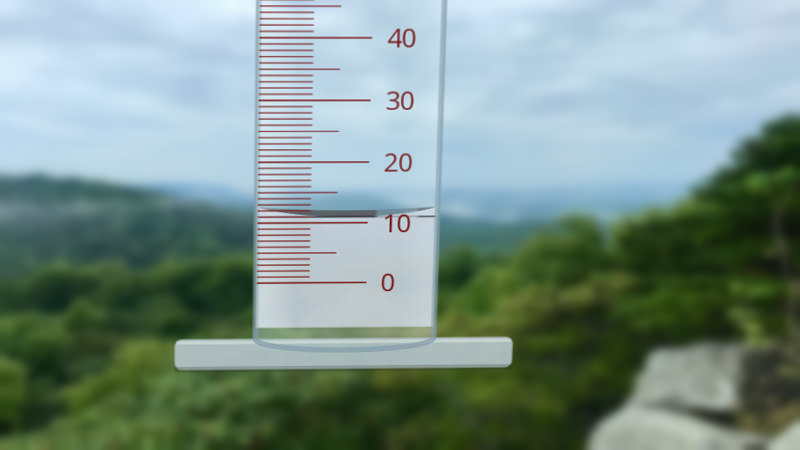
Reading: mL 11
